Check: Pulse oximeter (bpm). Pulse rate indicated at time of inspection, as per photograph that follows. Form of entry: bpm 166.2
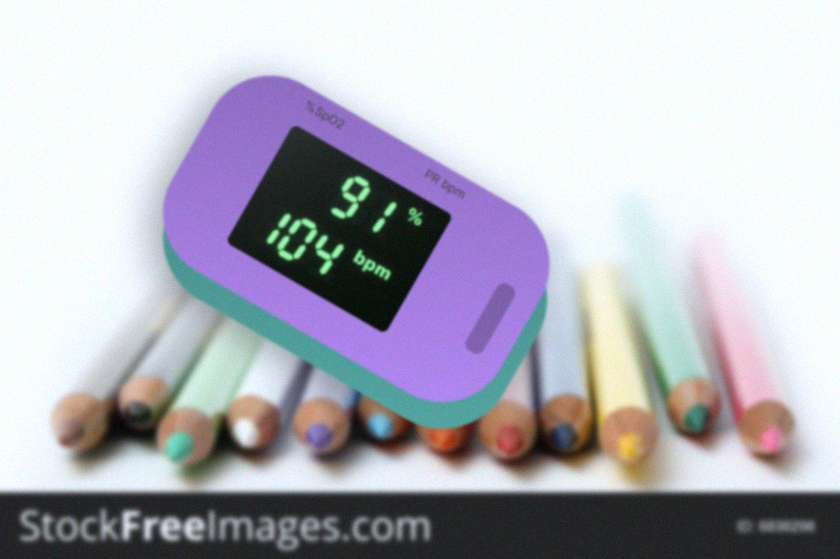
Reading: bpm 104
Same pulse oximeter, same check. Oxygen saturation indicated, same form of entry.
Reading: % 91
